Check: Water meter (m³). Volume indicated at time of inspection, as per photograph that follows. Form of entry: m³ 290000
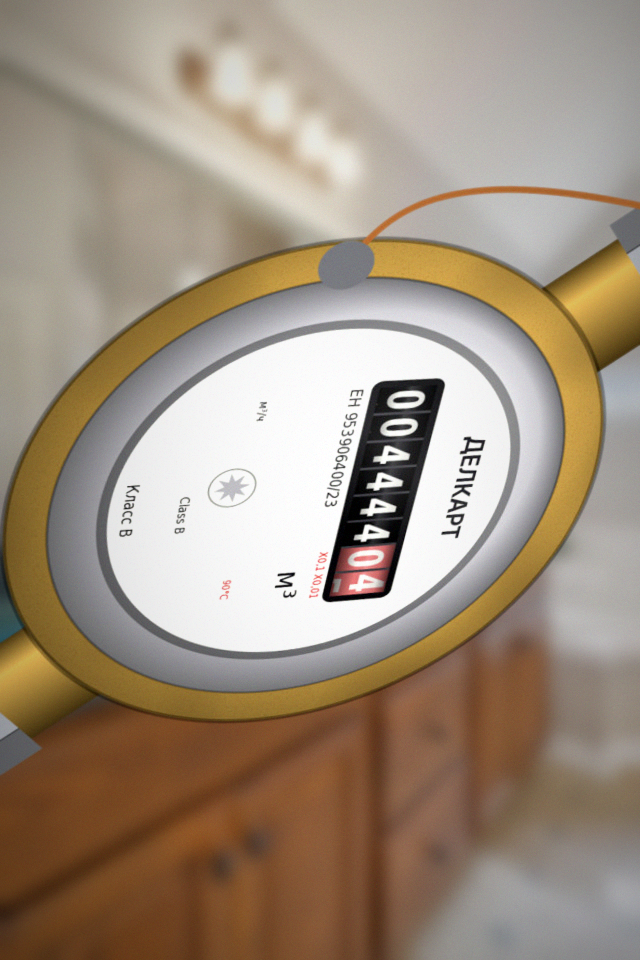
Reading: m³ 4444.04
